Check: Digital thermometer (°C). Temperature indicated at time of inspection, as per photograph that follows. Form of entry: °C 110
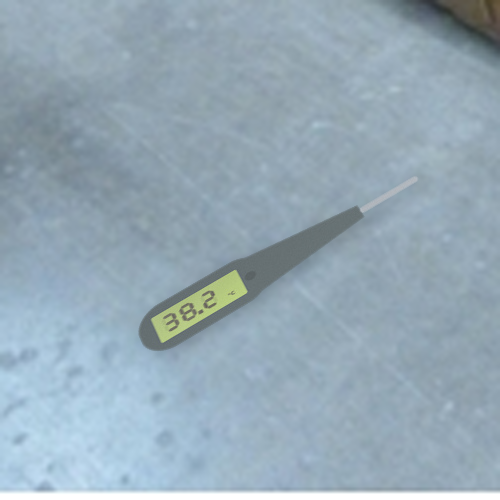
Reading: °C 38.2
